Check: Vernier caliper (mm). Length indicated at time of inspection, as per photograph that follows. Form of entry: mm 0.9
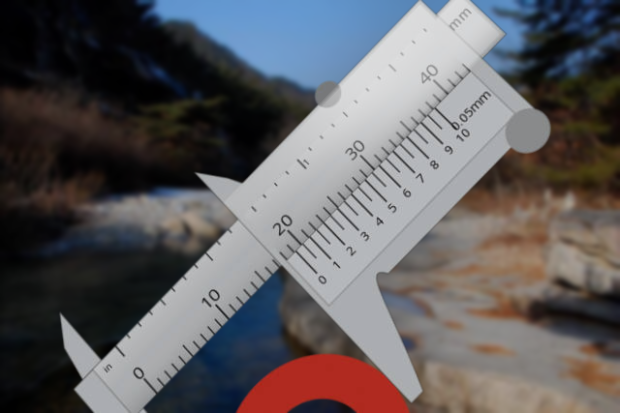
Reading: mm 19.2
